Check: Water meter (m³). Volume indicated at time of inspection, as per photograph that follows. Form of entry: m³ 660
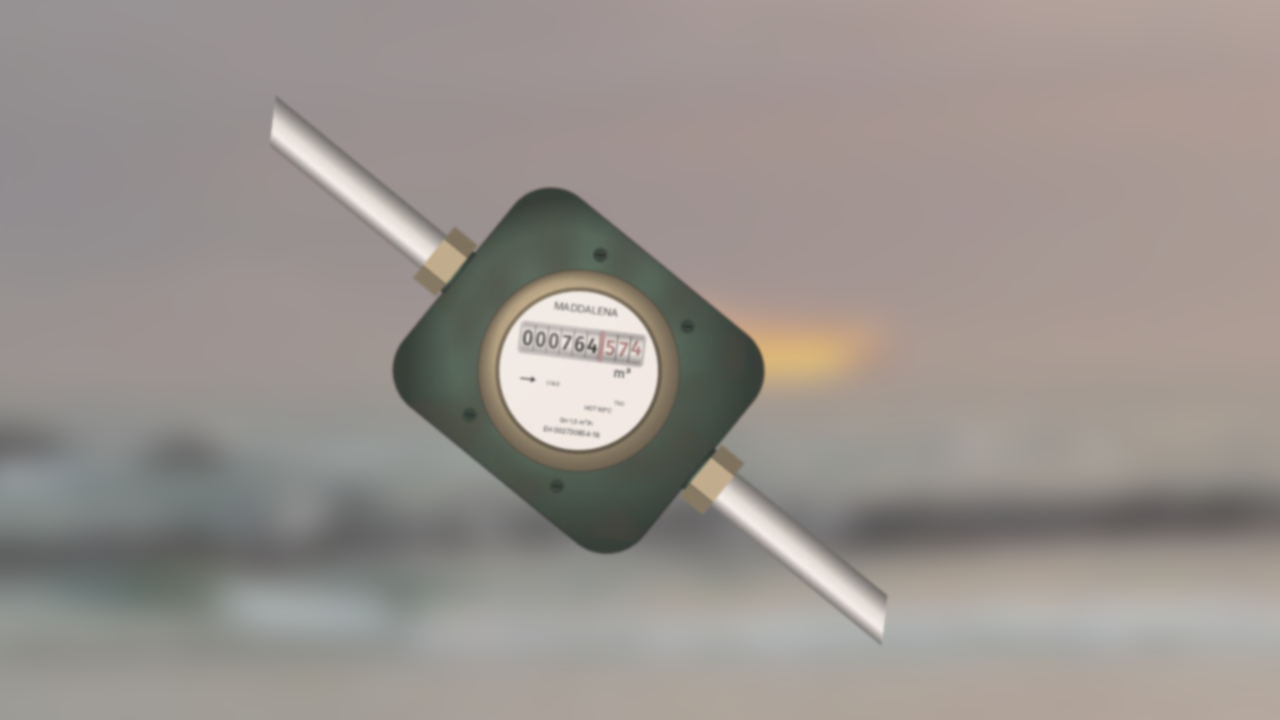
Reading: m³ 764.574
